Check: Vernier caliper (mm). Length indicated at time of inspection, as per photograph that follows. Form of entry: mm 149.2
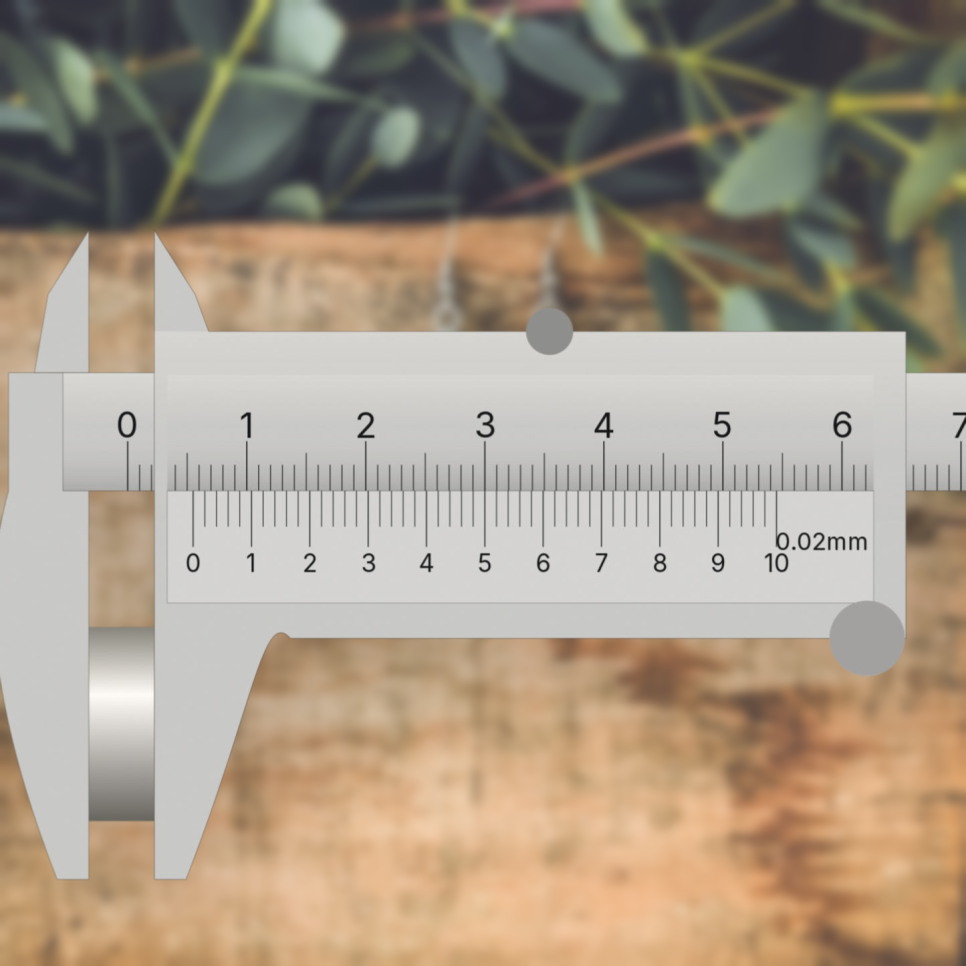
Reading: mm 5.5
